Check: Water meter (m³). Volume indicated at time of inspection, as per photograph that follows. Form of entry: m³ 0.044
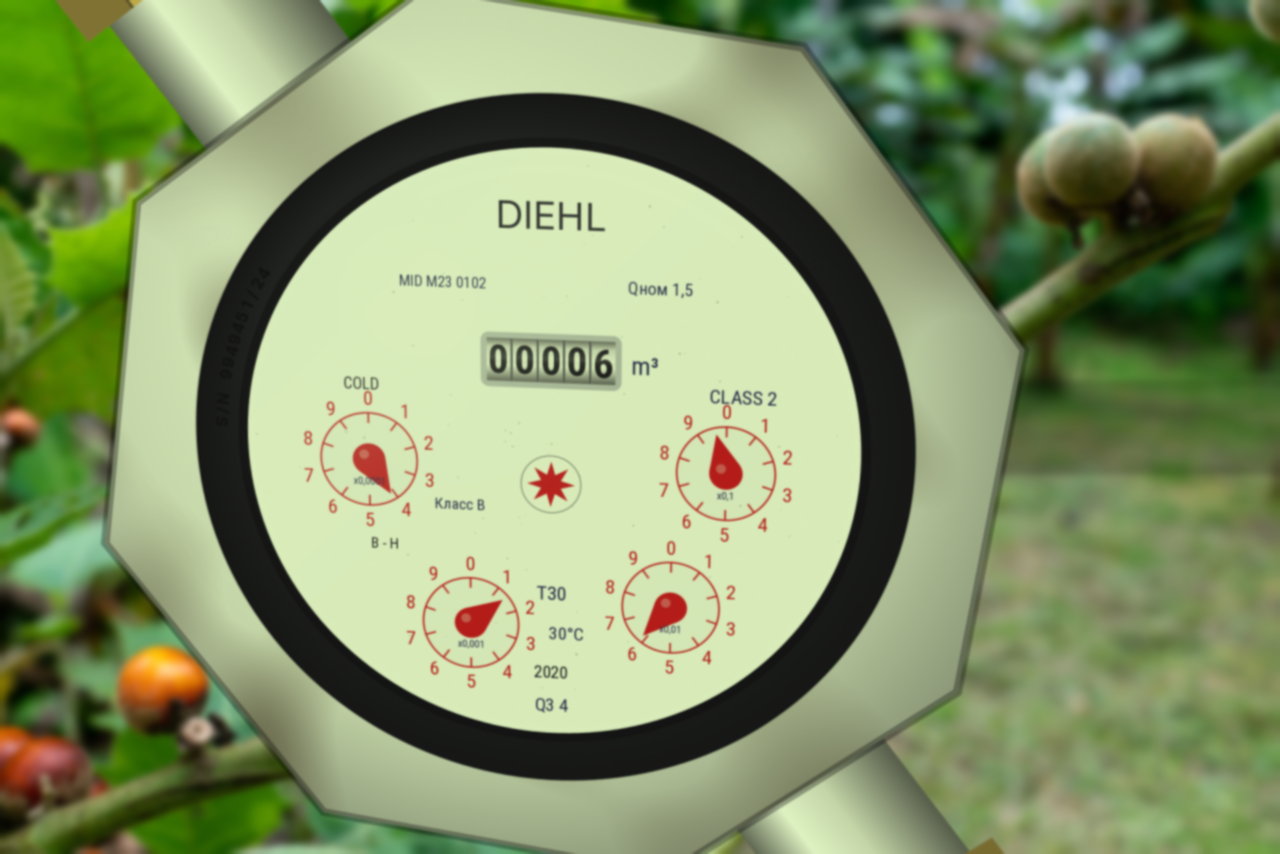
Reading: m³ 5.9614
